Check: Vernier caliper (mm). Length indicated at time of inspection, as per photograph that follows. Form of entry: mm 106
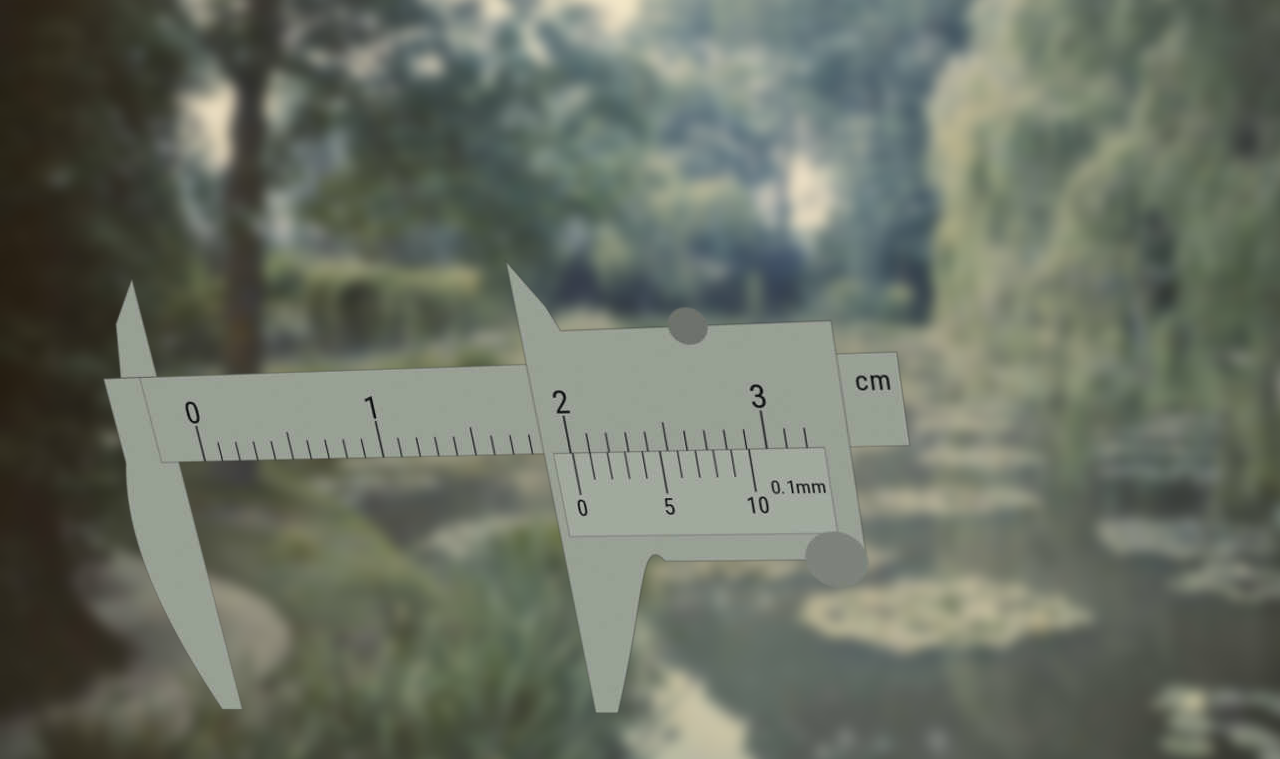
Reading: mm 20.1
